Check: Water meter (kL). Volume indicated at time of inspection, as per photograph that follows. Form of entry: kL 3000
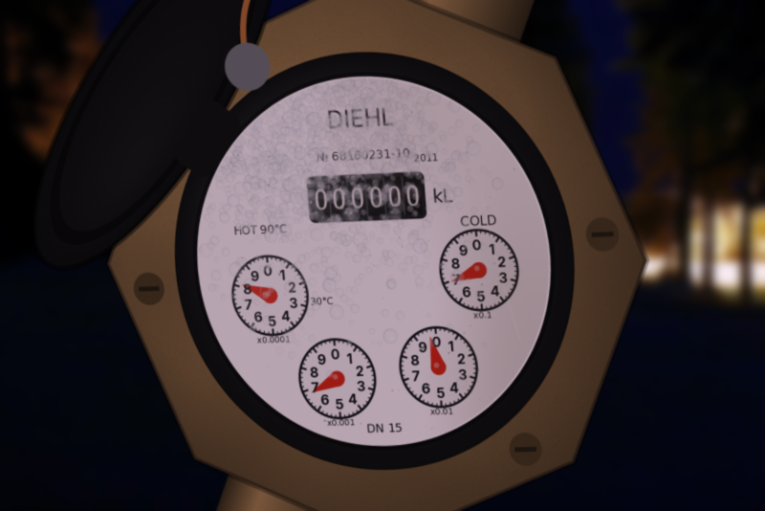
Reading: kL 0.6968
